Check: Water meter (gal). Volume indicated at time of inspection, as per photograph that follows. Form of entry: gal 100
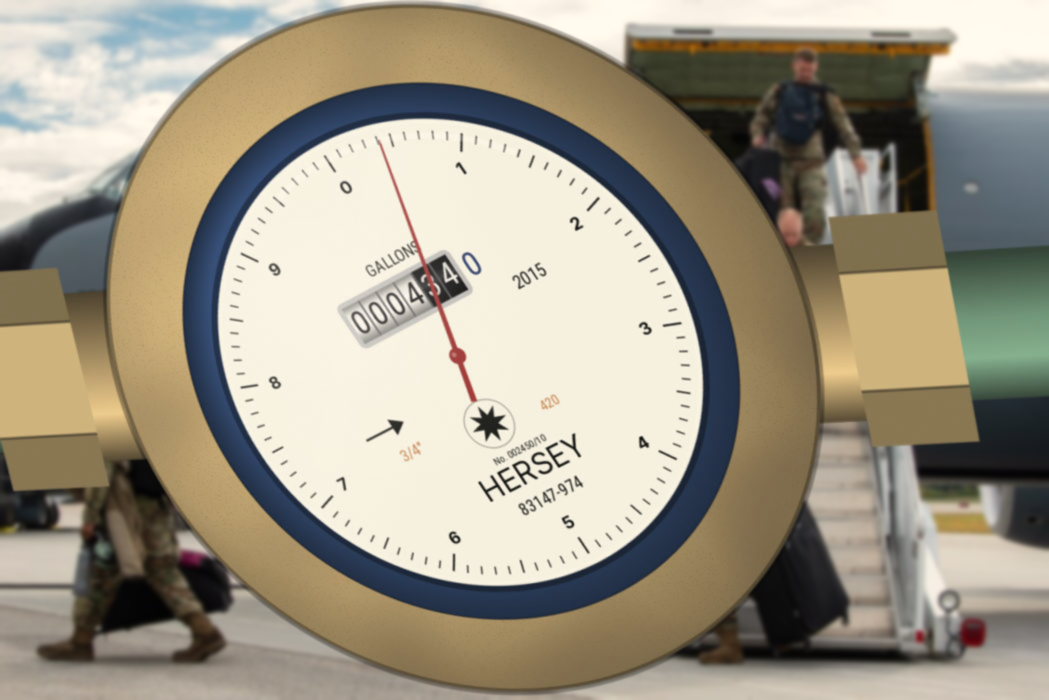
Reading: gal 4340.4
